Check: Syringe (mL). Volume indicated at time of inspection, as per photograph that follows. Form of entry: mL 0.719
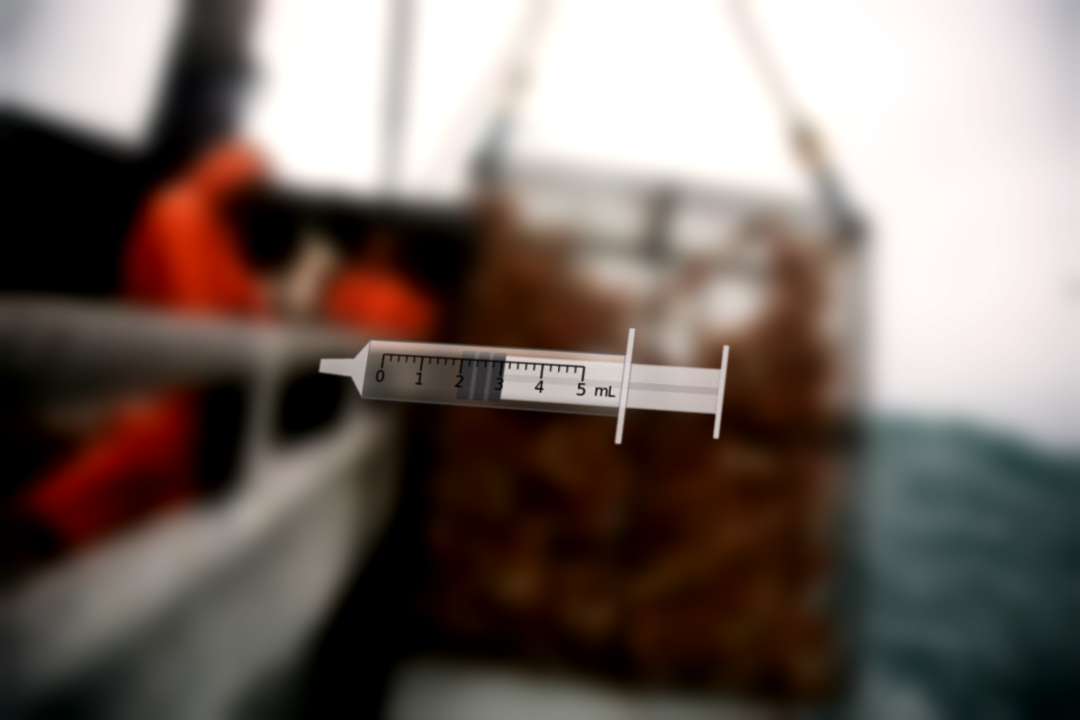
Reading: mL 2
